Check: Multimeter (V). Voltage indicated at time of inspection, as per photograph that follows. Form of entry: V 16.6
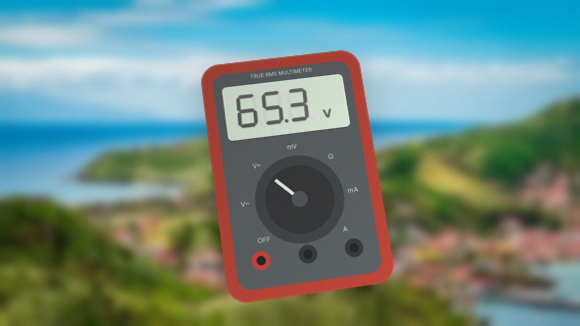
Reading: V 65.3
